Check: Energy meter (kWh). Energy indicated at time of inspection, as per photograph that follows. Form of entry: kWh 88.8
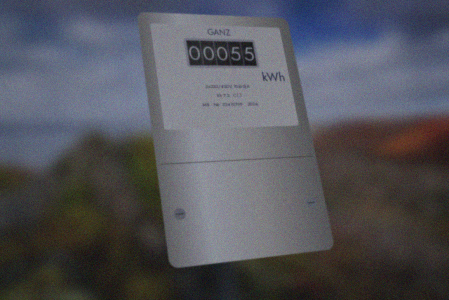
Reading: kWh 55
